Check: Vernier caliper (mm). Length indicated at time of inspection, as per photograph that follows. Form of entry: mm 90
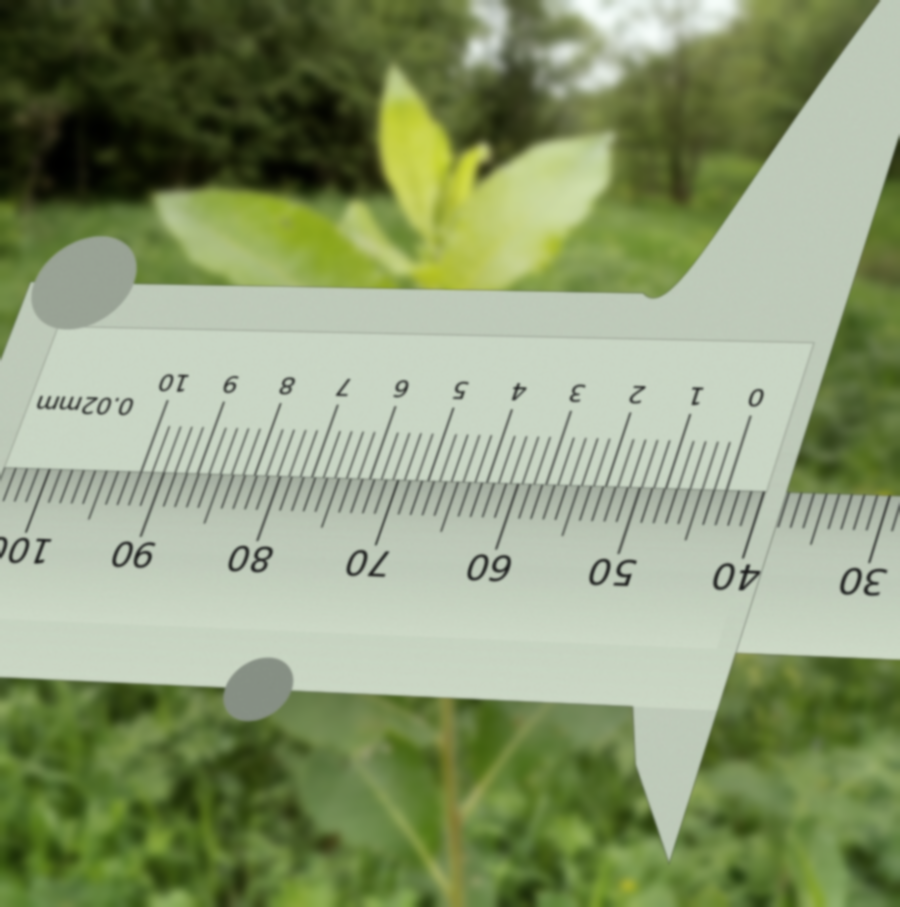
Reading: mm 43.0
